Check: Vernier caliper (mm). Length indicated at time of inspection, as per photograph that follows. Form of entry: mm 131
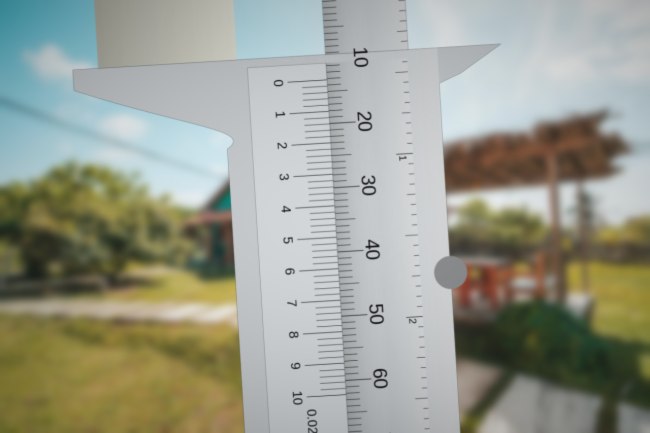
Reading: mm 13.2
